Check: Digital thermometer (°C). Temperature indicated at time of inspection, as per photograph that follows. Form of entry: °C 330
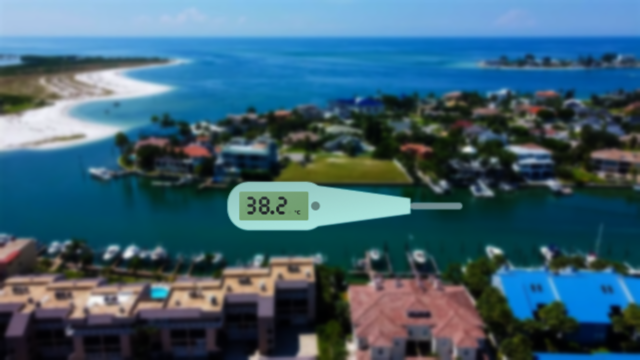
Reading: °C 38.2
